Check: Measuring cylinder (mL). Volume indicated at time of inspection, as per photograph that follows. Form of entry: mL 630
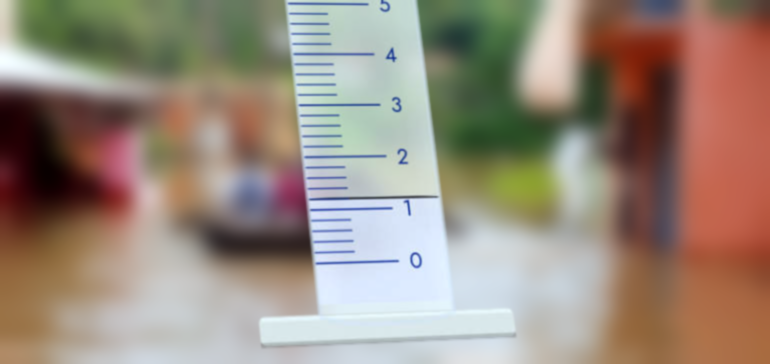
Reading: mL 1.2
